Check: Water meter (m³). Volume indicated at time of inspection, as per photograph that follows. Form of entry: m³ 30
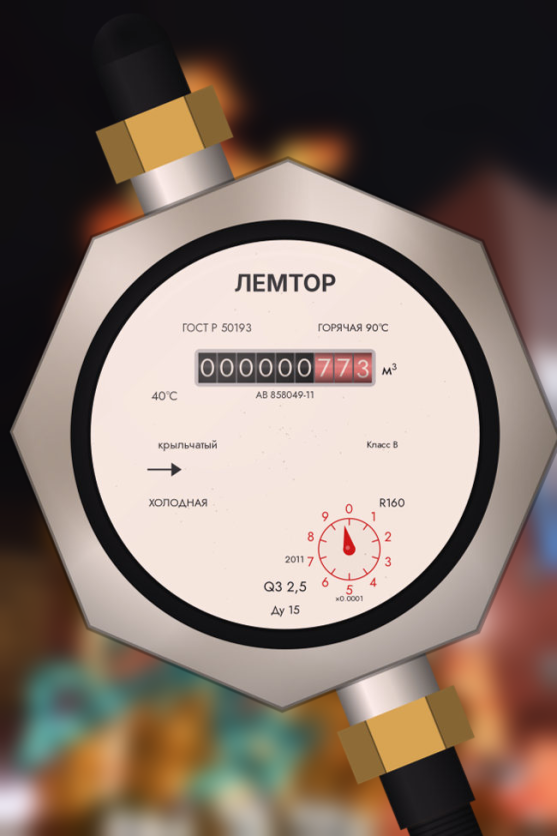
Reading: m³ 0.7729
